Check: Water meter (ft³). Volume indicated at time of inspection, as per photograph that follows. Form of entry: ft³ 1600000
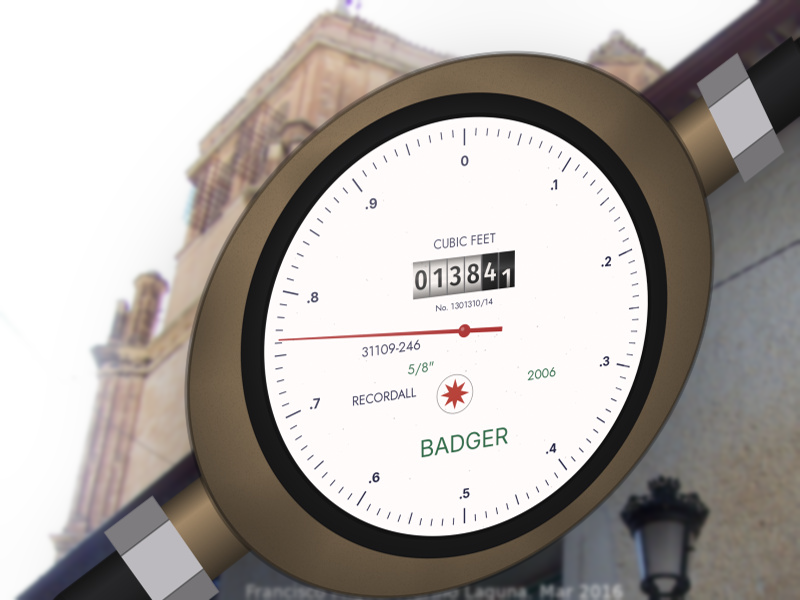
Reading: ft³ 13840.76
